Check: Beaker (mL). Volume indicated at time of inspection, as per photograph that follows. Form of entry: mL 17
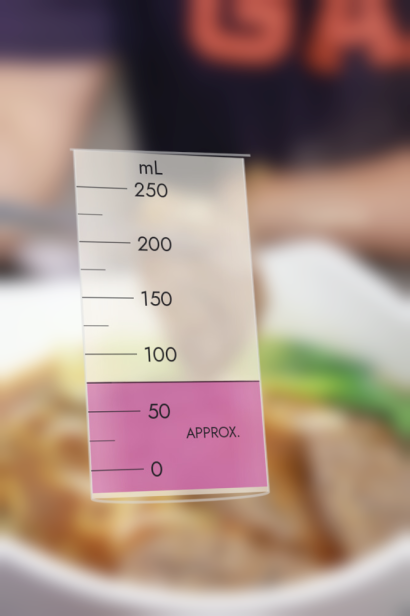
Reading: mL 75
